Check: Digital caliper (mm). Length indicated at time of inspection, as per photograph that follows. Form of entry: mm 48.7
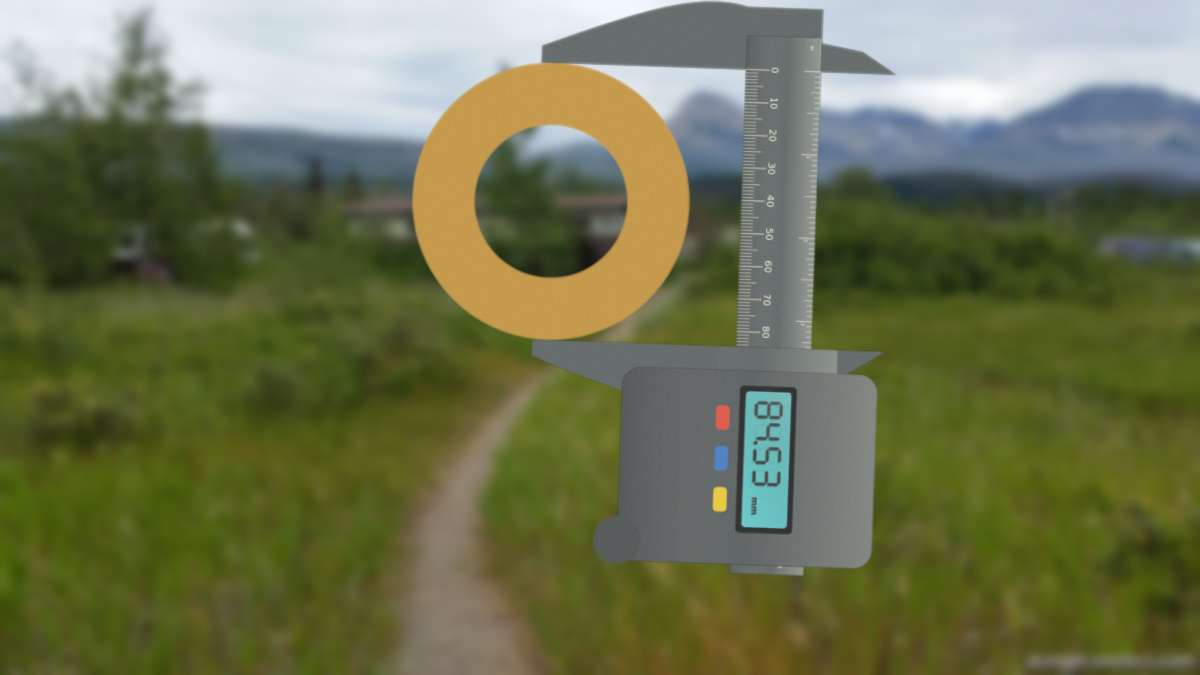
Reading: mm 84.53
